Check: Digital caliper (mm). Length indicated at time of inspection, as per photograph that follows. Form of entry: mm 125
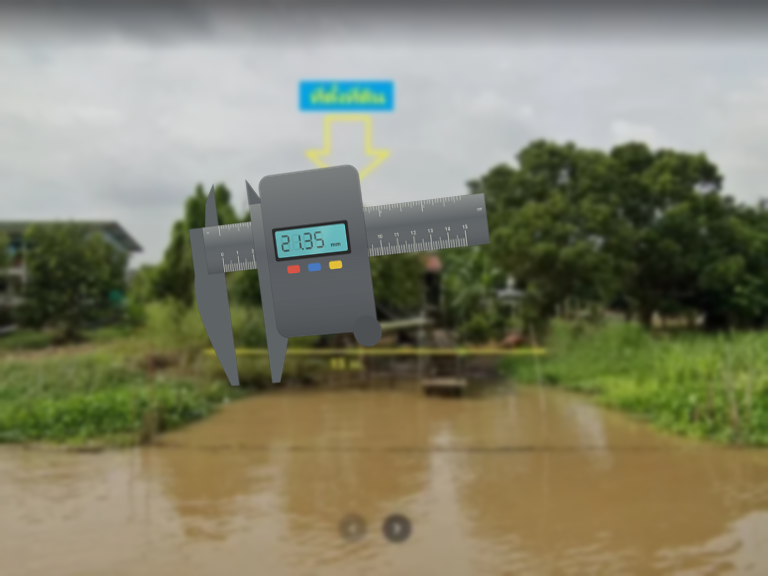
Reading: mm 21.35
